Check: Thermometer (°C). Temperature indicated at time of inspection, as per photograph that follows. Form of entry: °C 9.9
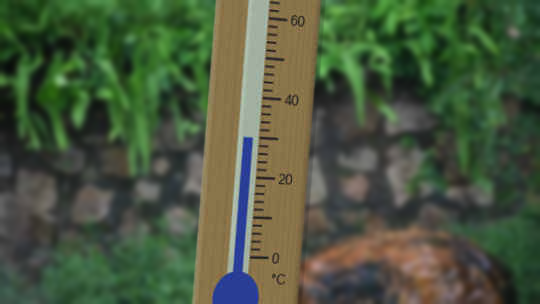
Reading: °C 30
